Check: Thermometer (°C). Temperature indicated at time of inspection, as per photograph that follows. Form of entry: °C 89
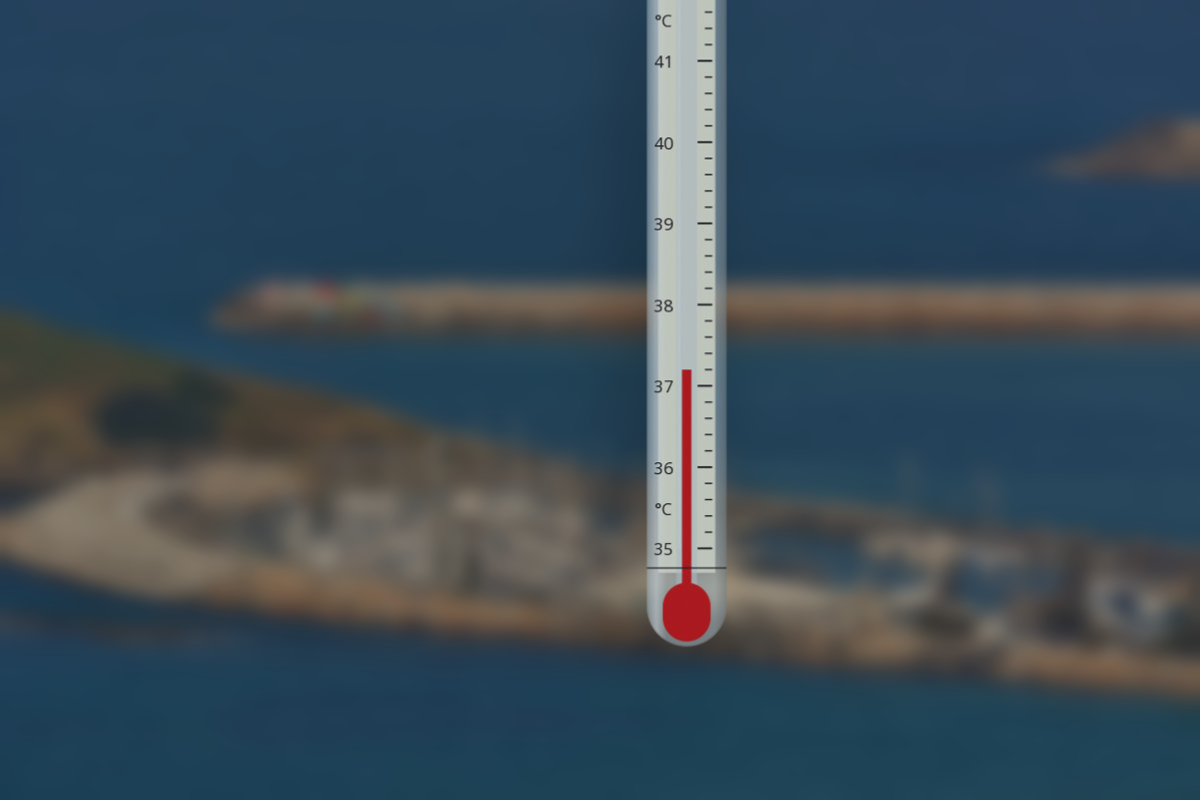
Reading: °C 37.2
